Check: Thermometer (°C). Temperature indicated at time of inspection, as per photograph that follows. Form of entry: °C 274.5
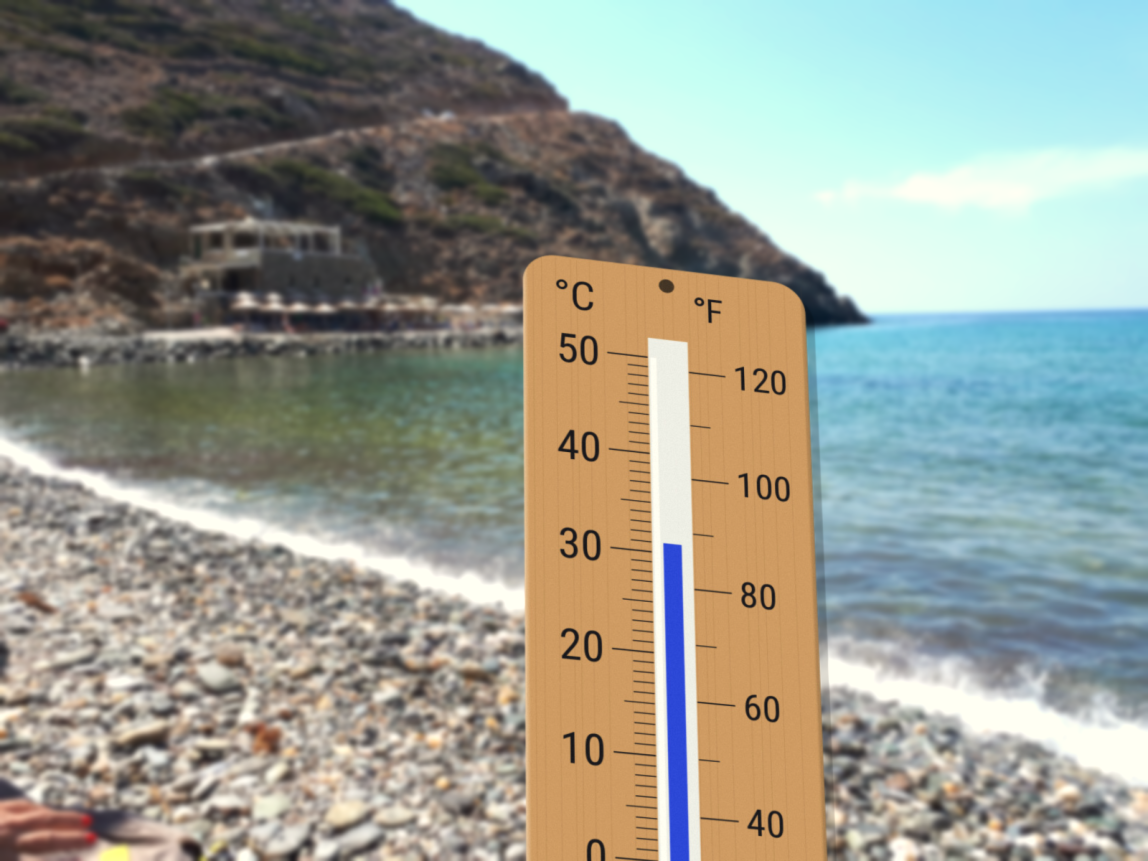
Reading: °C 31
